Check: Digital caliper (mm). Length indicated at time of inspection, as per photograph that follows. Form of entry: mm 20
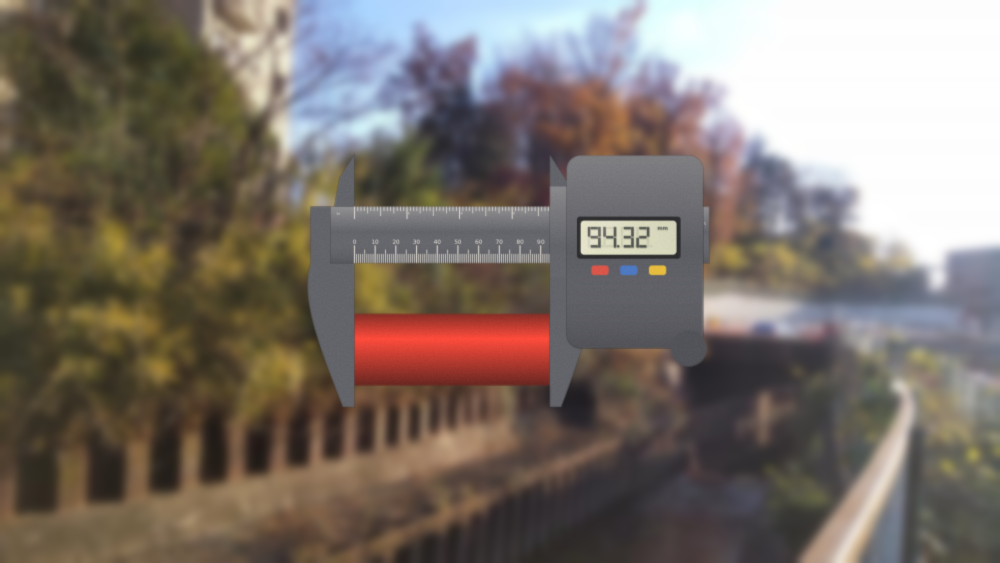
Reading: mm 94.32
